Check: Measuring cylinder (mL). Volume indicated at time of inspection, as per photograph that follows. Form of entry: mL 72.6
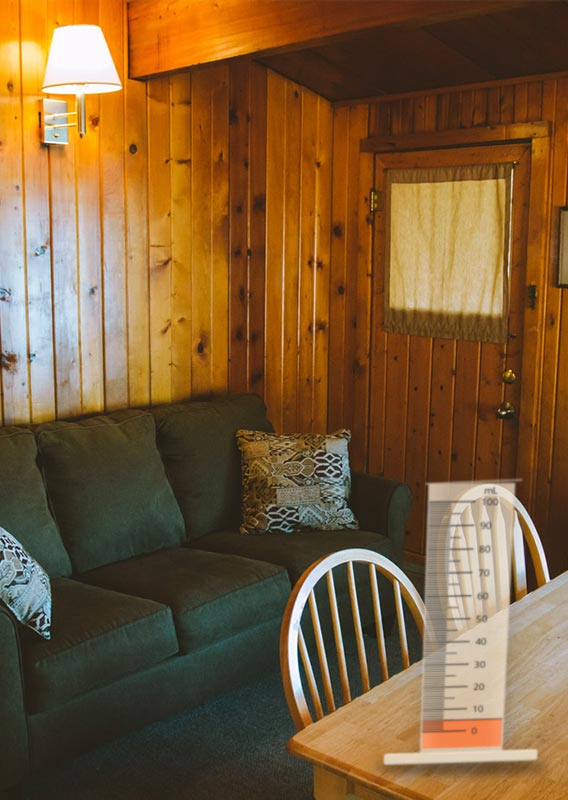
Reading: mL 5
